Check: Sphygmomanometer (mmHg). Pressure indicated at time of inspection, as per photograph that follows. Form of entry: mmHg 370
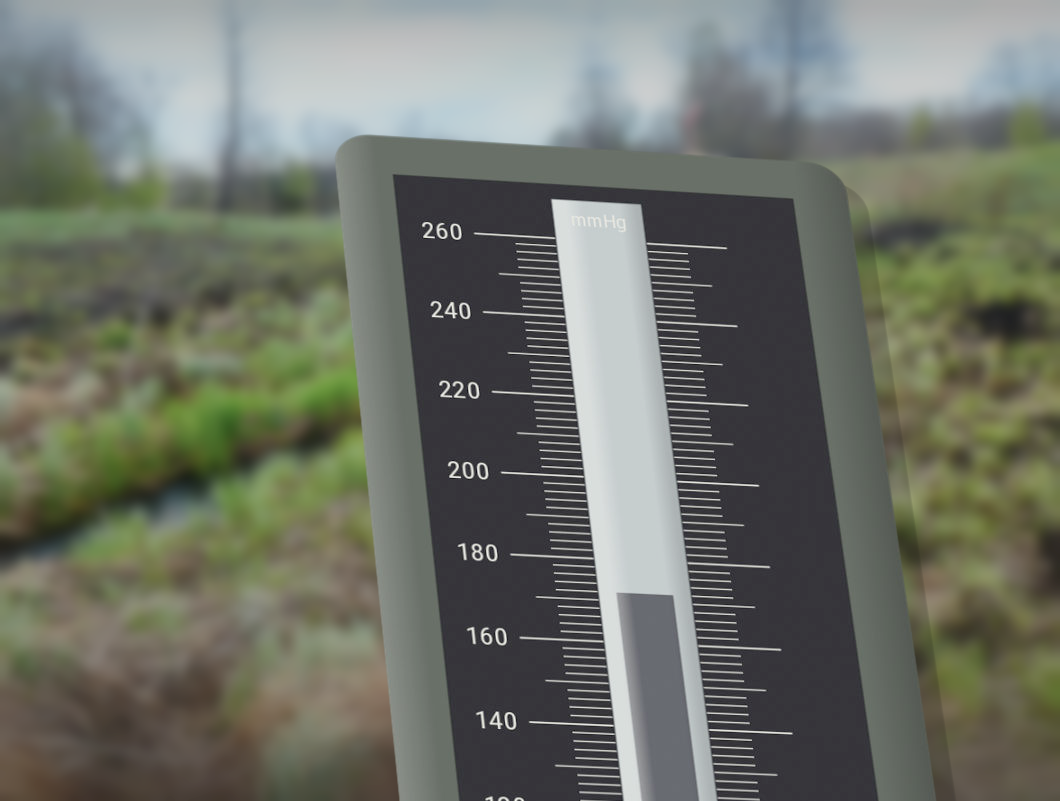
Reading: mmHg 172
